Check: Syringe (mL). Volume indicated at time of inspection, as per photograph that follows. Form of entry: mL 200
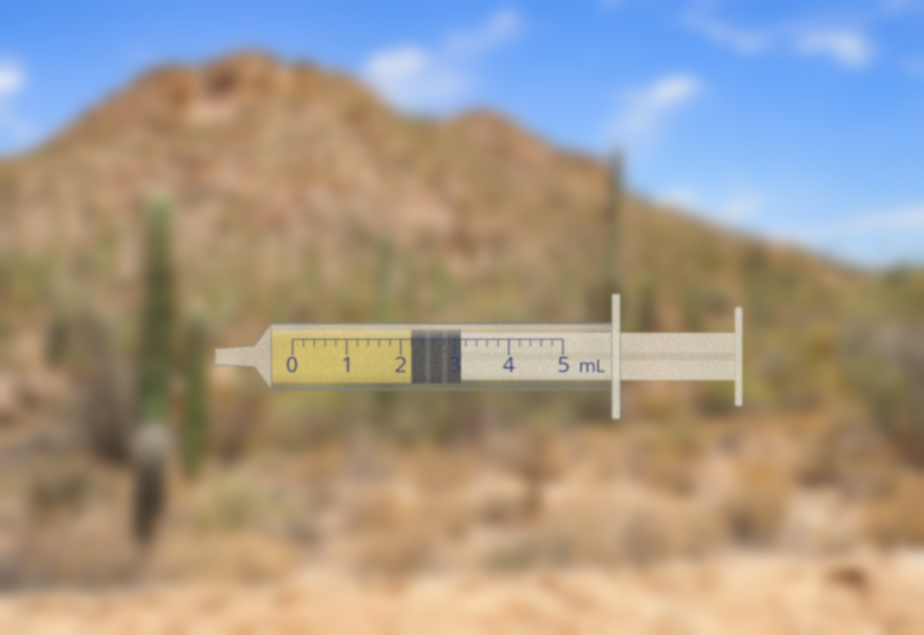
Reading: mL 2.2
